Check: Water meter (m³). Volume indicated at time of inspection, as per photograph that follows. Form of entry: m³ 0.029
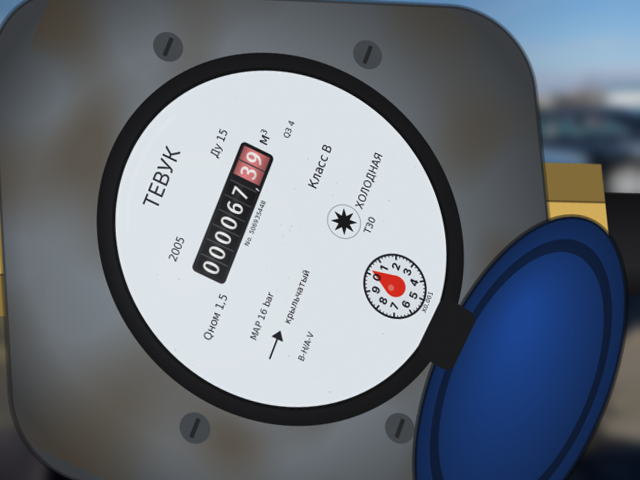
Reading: m³ 67.390
